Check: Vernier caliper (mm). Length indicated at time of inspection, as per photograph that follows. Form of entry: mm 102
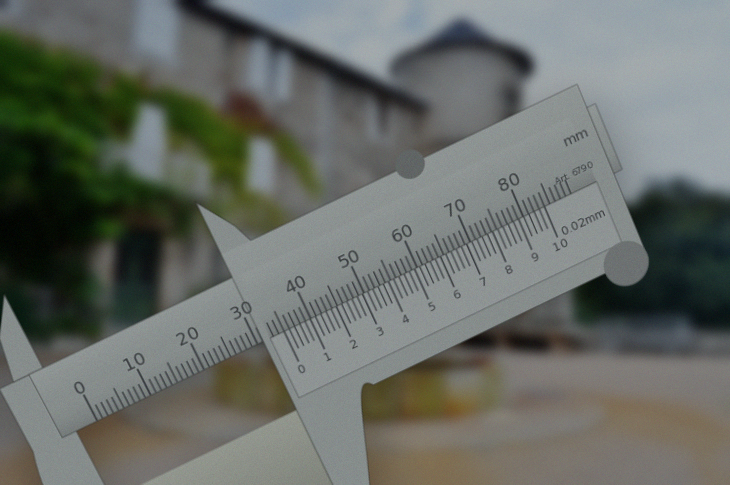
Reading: mm 35.0
